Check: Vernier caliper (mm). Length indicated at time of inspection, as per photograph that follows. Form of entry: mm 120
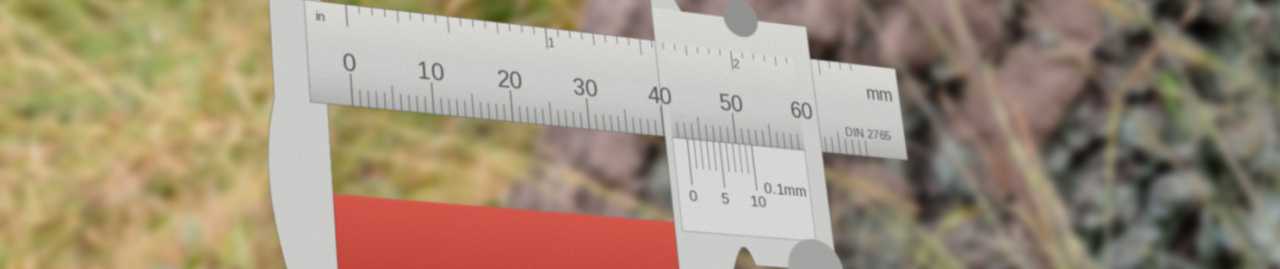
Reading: mm 43.2
